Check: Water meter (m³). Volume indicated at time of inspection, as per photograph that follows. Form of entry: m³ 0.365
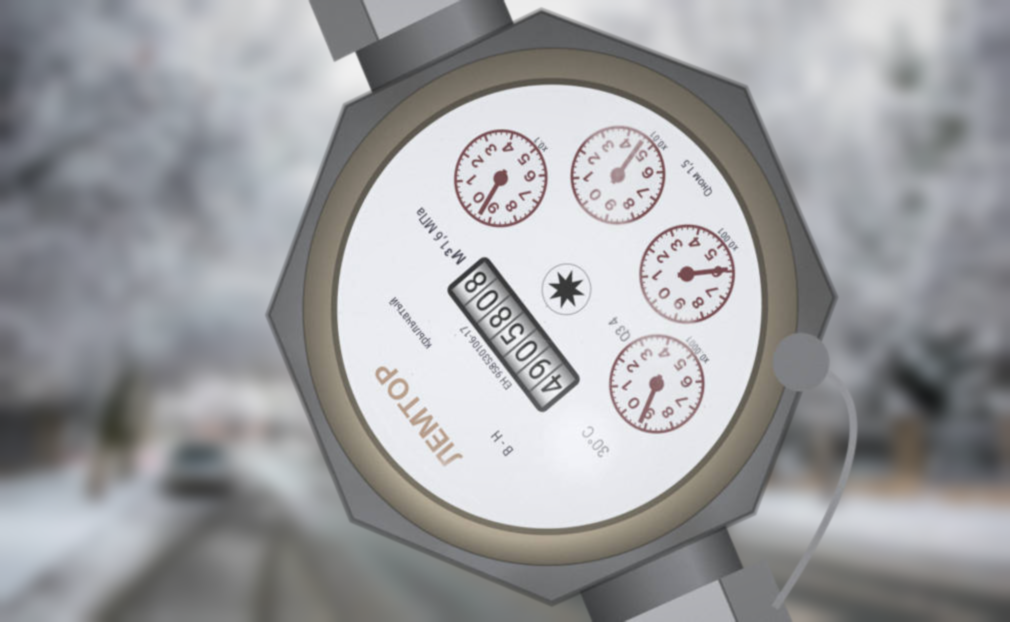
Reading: m³ 4905807.9459
